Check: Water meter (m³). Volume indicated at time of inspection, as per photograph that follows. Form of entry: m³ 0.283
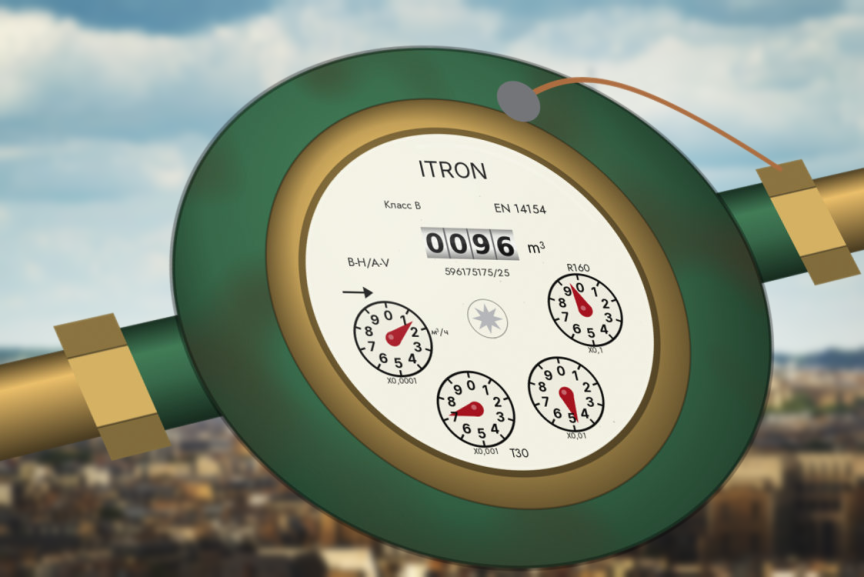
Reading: m³ 95.9471
